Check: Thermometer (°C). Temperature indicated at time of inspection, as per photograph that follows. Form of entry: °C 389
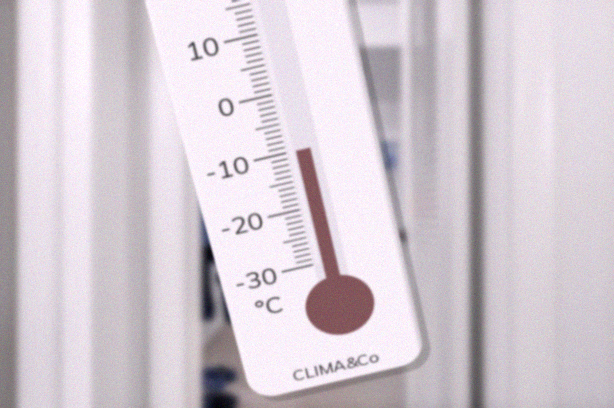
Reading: °C -10
